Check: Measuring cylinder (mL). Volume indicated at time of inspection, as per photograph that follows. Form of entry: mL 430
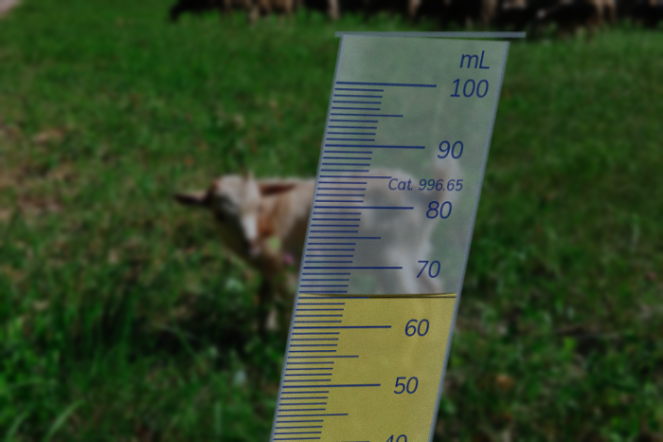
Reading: mL 65
